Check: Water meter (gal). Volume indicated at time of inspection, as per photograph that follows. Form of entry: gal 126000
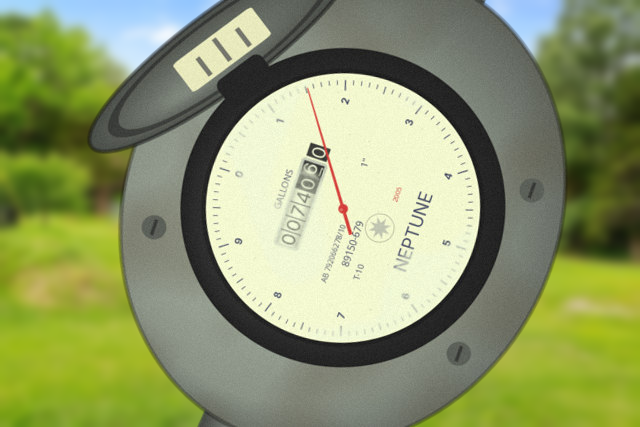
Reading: gal 74061.5
